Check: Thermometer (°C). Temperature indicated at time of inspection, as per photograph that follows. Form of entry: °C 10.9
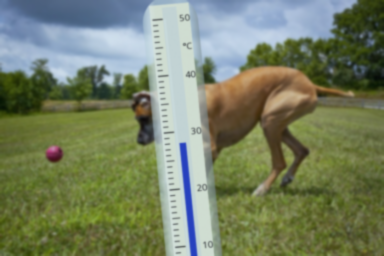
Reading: °C 28
